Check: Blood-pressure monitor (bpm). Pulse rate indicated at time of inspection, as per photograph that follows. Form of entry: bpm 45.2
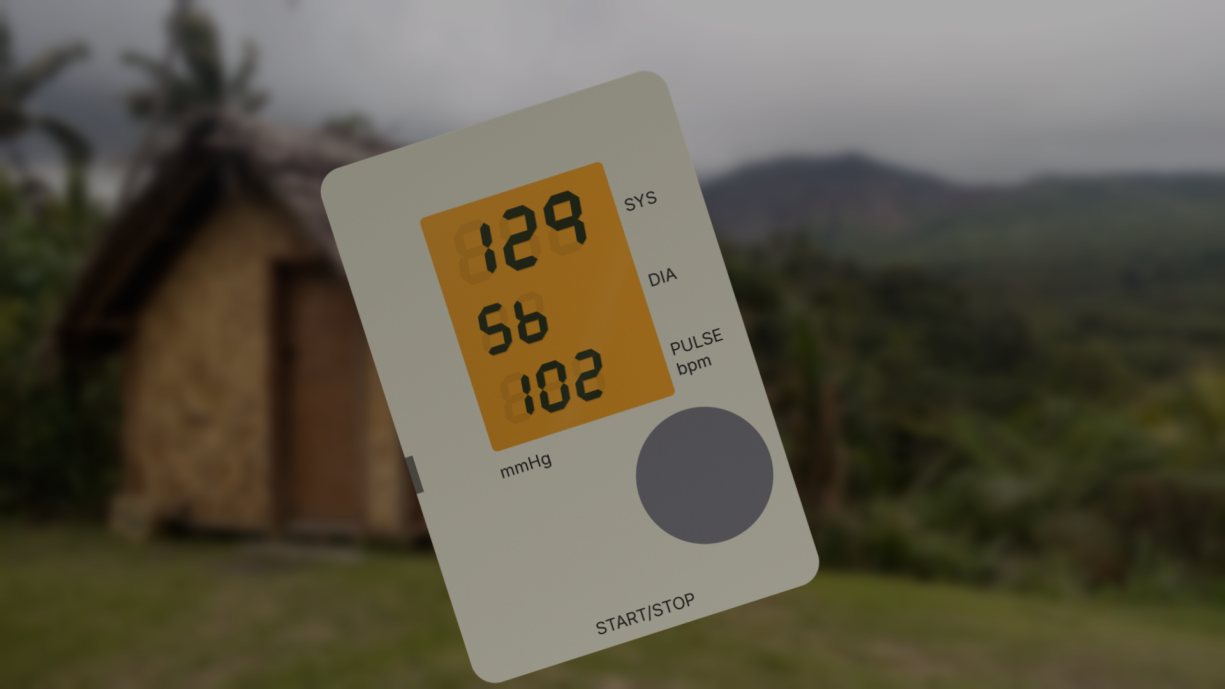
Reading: bpm 102
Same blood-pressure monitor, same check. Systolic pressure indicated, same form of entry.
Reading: mmHg 129
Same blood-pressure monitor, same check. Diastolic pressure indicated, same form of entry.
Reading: mmHg 56
